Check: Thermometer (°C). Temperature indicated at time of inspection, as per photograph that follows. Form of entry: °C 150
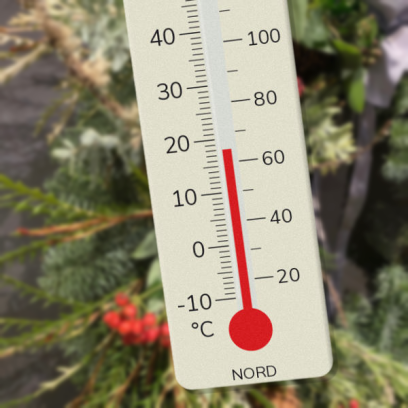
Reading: °C 18
